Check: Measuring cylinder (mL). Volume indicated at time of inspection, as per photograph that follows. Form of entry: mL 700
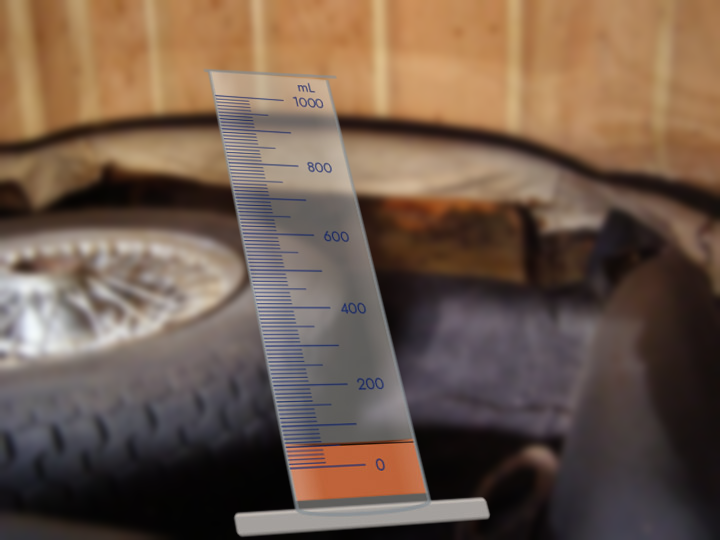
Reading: mL 50
